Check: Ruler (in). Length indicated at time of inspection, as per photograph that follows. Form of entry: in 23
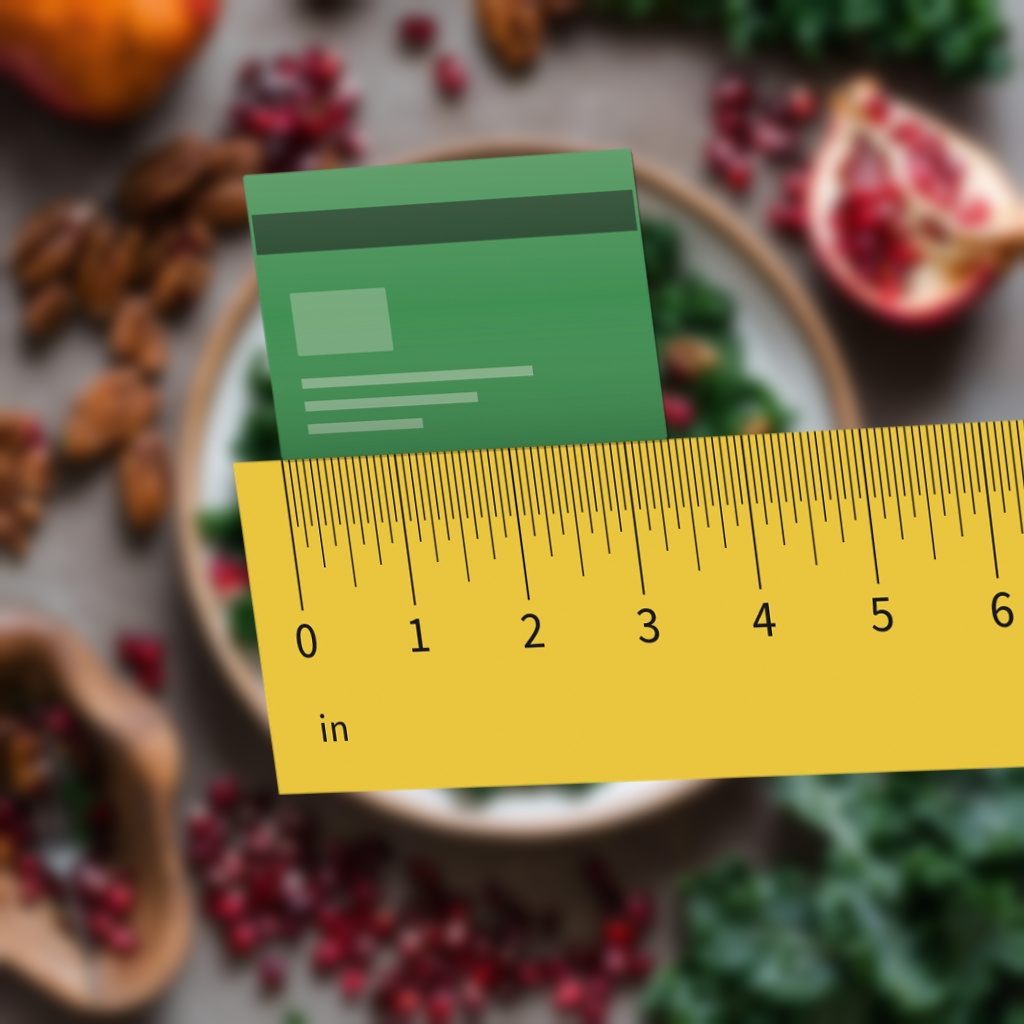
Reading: in 3.375
